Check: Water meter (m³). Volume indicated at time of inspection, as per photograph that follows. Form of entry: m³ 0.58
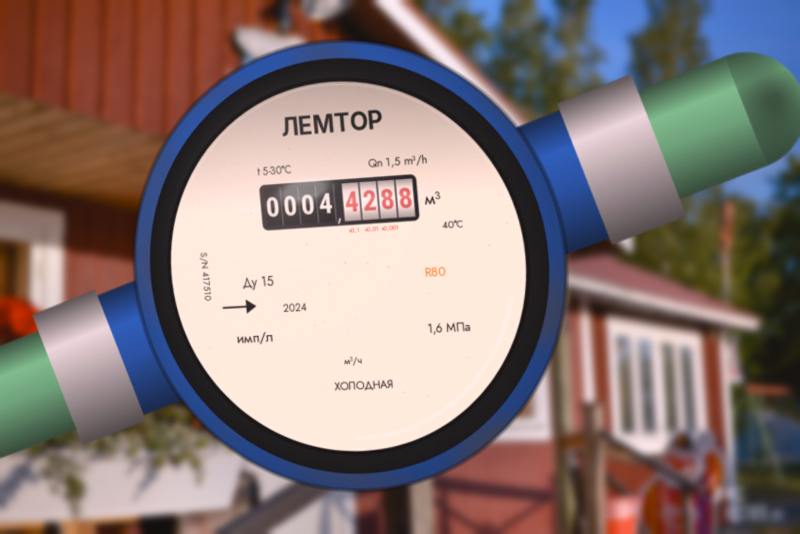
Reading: m³ 4.4288
